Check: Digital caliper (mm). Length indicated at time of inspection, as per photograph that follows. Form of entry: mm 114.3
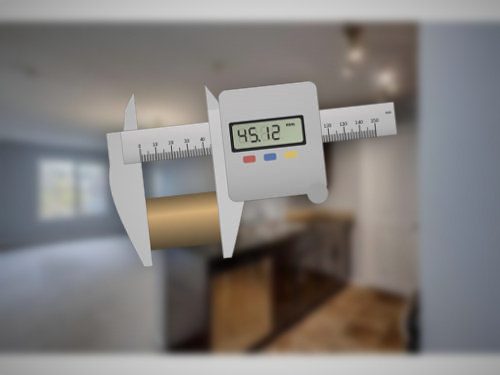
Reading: mm 45.12
